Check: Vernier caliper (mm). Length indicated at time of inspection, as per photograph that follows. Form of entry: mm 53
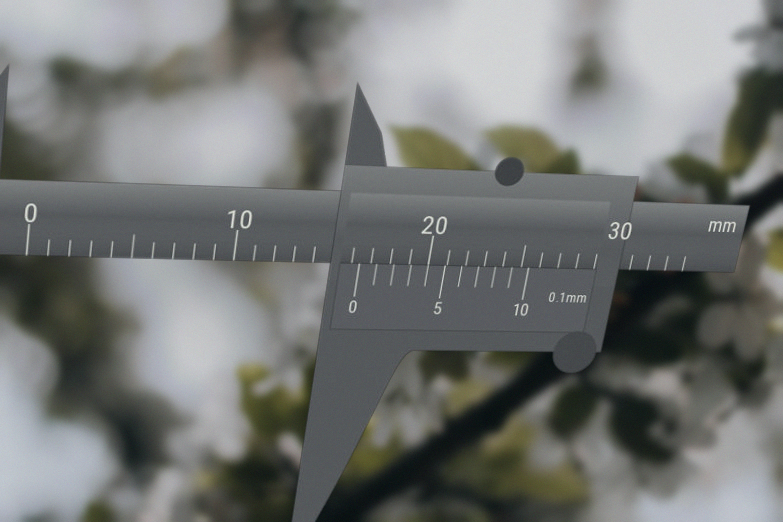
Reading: mm 16.4
